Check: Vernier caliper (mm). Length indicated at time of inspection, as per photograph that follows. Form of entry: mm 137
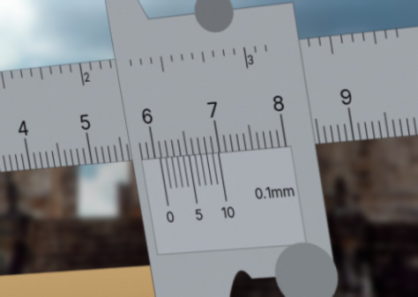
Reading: mm 60.8
